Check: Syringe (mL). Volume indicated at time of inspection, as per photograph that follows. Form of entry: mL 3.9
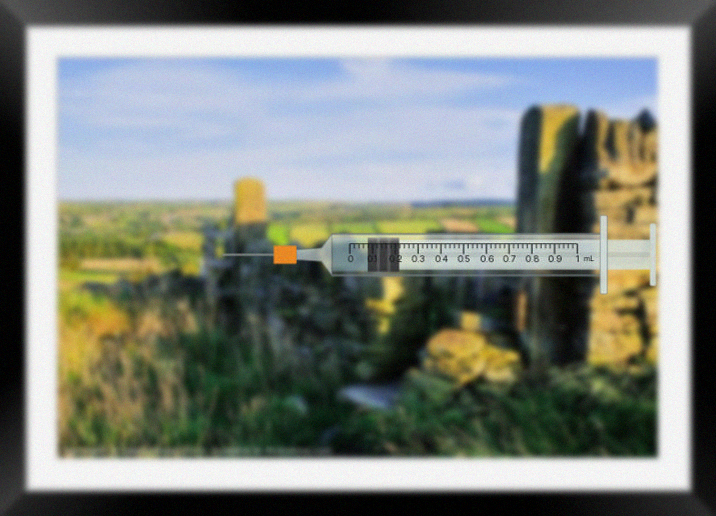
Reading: mL 0.08
